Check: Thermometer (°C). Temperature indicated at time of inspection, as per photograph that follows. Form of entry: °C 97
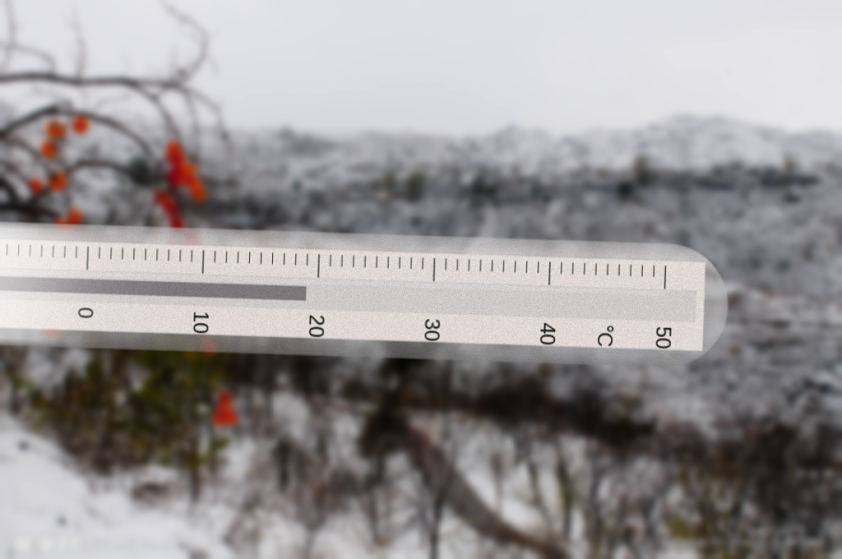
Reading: °C 19
